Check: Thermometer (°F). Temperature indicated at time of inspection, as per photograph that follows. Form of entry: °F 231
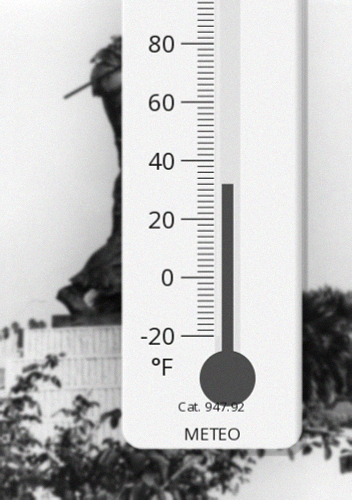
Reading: °F 32
